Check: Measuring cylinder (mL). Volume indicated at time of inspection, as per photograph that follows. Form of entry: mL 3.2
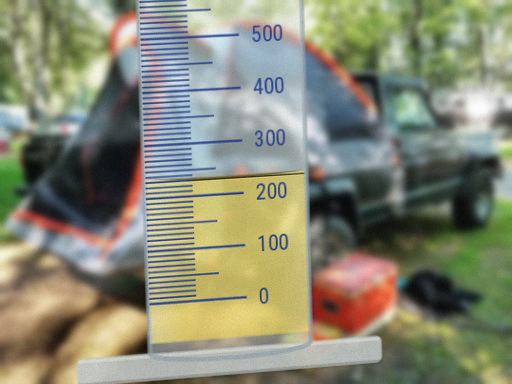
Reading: mL 230
